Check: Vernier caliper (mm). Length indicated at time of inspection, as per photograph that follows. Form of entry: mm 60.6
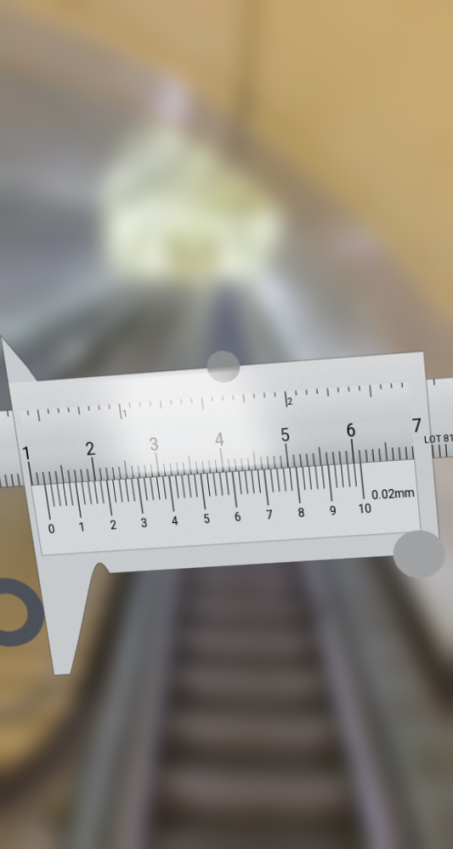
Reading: mm 12.0
